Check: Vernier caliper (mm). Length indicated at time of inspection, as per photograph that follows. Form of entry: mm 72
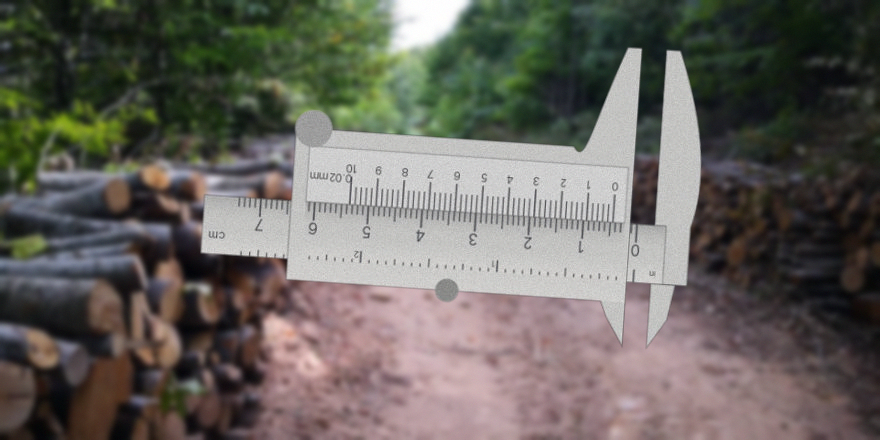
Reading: mm 4.5
